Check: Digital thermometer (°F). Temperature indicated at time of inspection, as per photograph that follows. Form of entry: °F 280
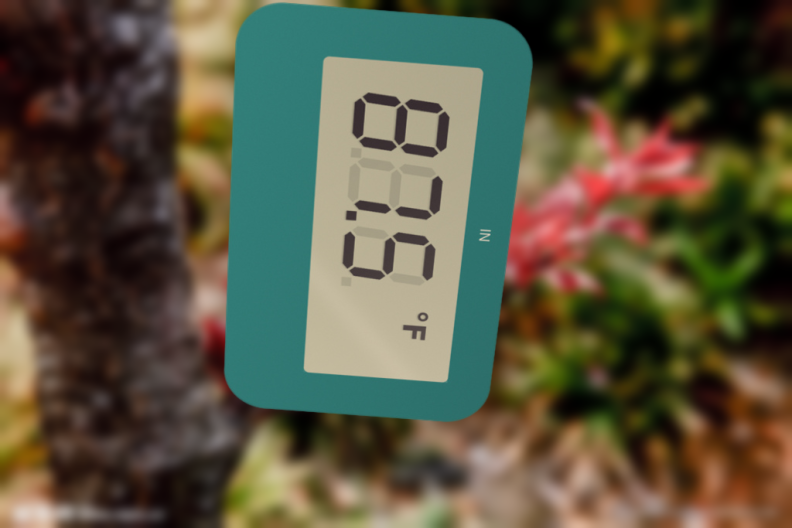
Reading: °F 87.5
